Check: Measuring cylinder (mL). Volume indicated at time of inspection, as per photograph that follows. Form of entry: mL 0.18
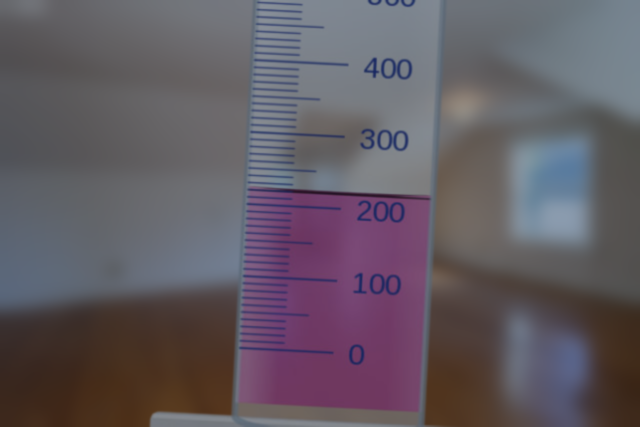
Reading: mL 220
